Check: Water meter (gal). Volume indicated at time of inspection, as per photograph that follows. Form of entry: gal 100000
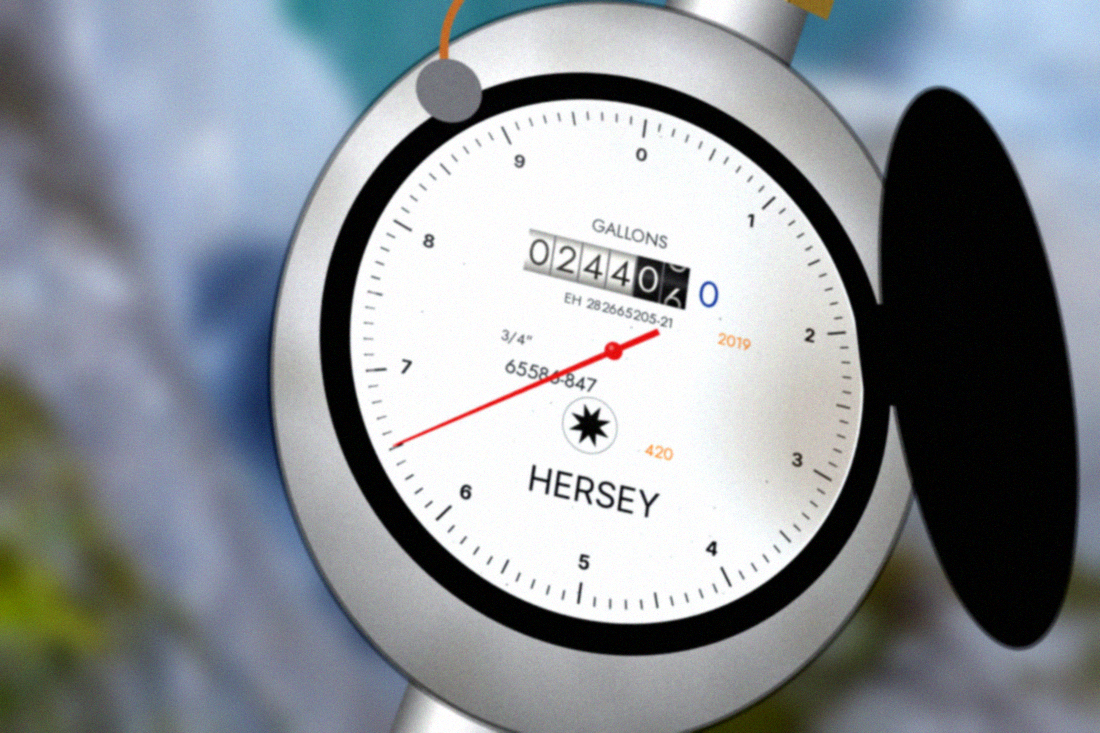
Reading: gal 244056.5
